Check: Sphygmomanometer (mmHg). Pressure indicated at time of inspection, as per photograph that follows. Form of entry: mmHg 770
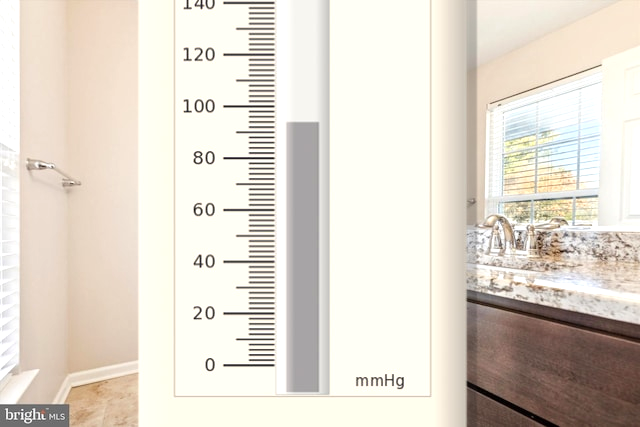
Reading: mmHg 94
